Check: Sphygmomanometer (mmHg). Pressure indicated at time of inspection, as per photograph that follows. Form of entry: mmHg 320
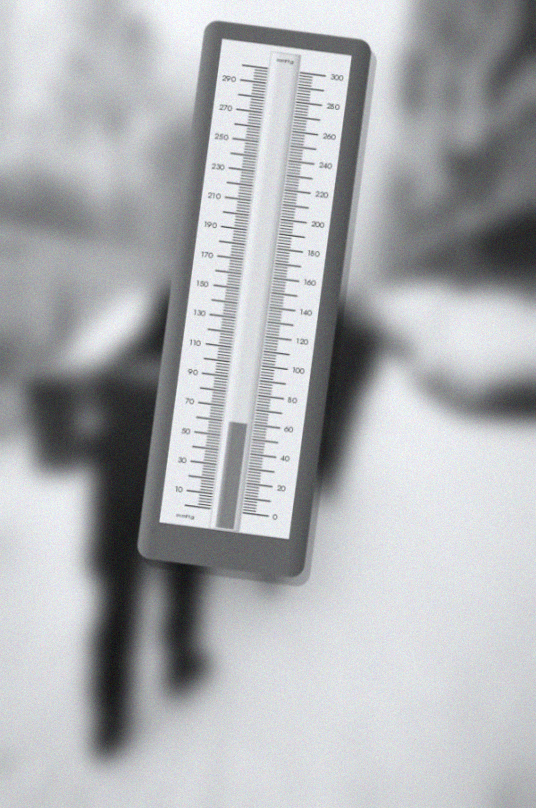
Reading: mmHg 60
